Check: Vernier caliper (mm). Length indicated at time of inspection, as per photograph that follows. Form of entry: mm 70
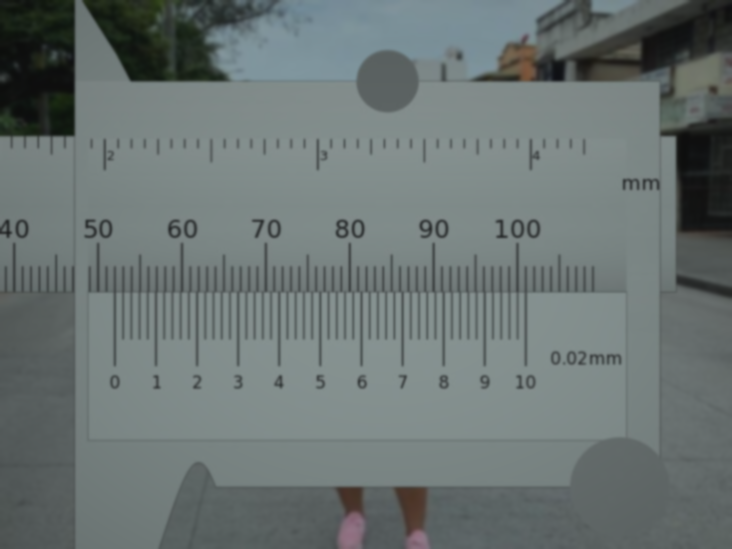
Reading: mm 52.0
